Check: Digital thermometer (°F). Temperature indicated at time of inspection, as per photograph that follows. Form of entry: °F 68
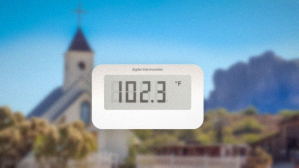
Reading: °F 102.3
